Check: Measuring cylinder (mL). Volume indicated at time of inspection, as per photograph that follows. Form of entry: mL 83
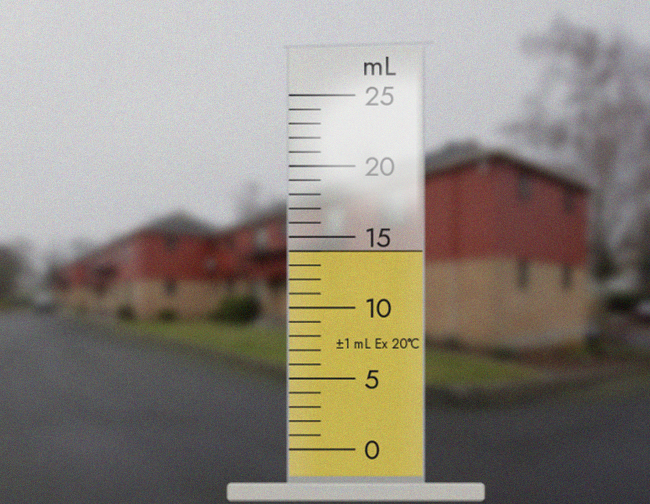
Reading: mL 14
